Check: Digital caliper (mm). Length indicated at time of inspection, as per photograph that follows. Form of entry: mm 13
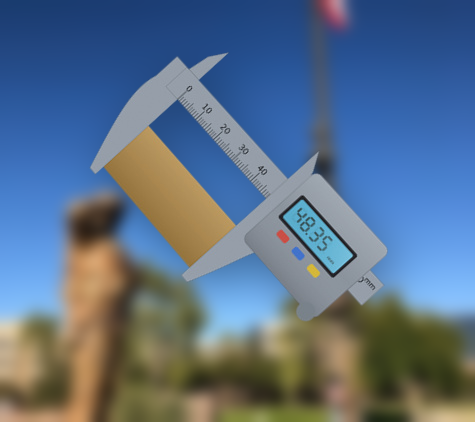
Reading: mm 48.35
